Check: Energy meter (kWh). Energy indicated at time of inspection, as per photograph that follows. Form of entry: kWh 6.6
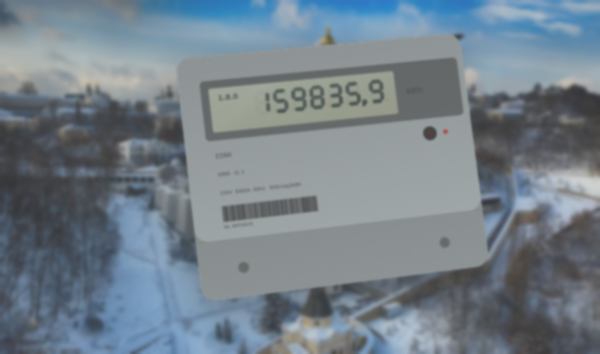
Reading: kWh 159835.9
